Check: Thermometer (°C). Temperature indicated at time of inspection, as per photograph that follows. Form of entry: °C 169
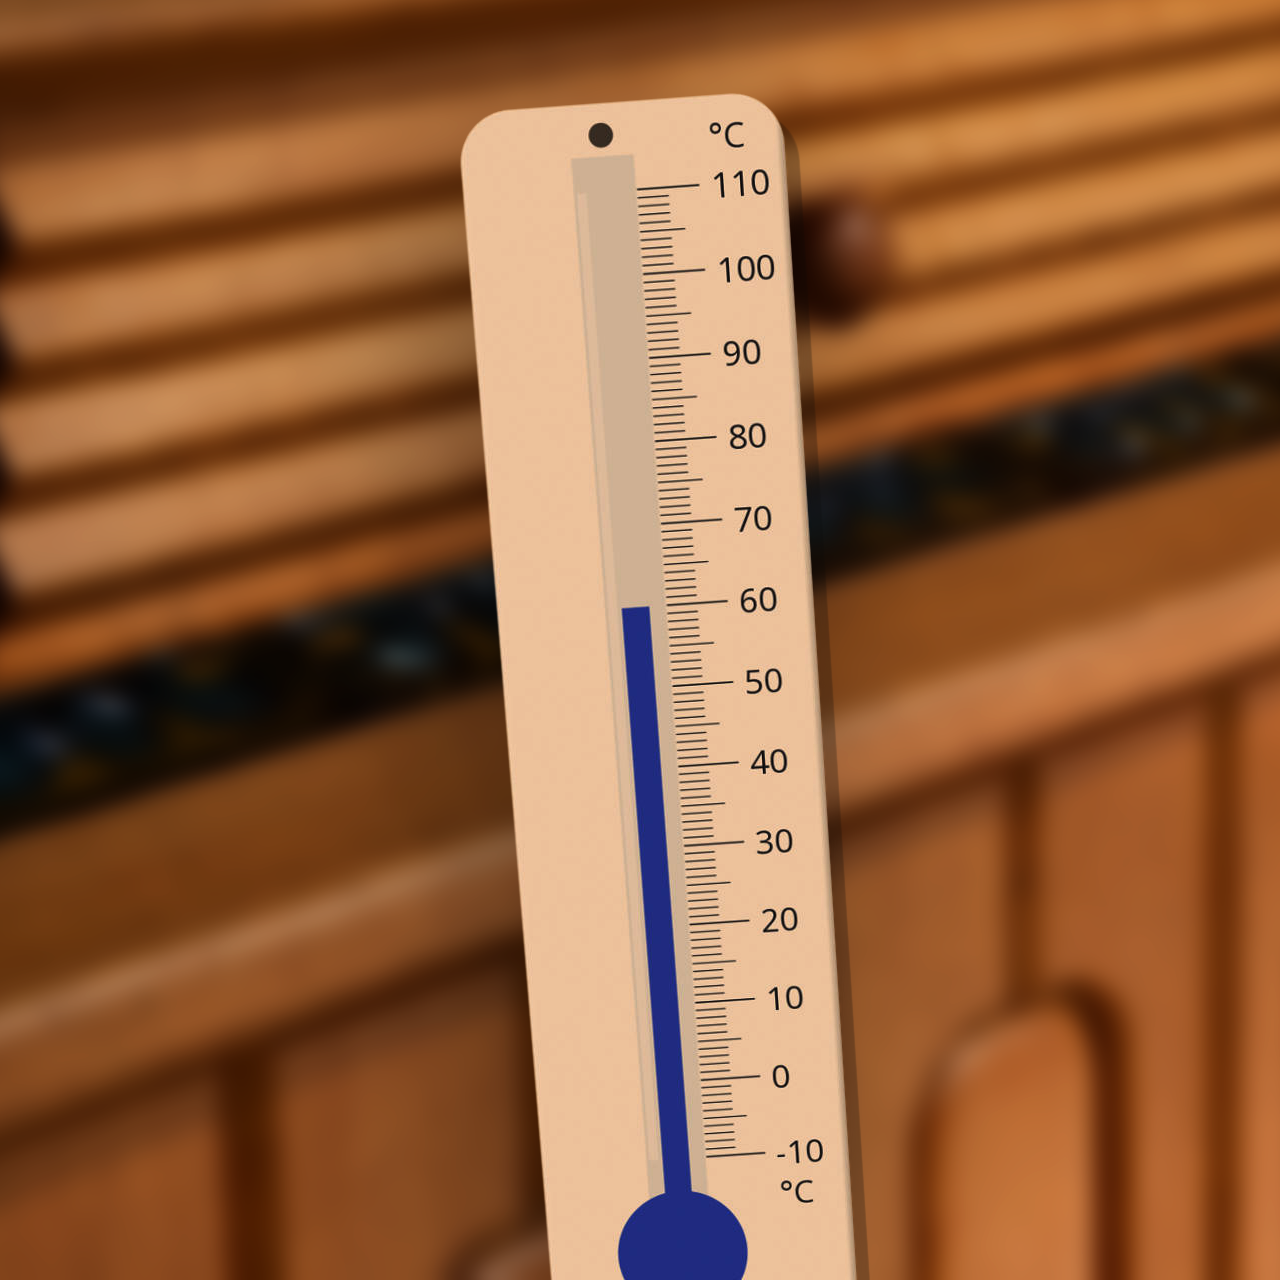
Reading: °C 60
